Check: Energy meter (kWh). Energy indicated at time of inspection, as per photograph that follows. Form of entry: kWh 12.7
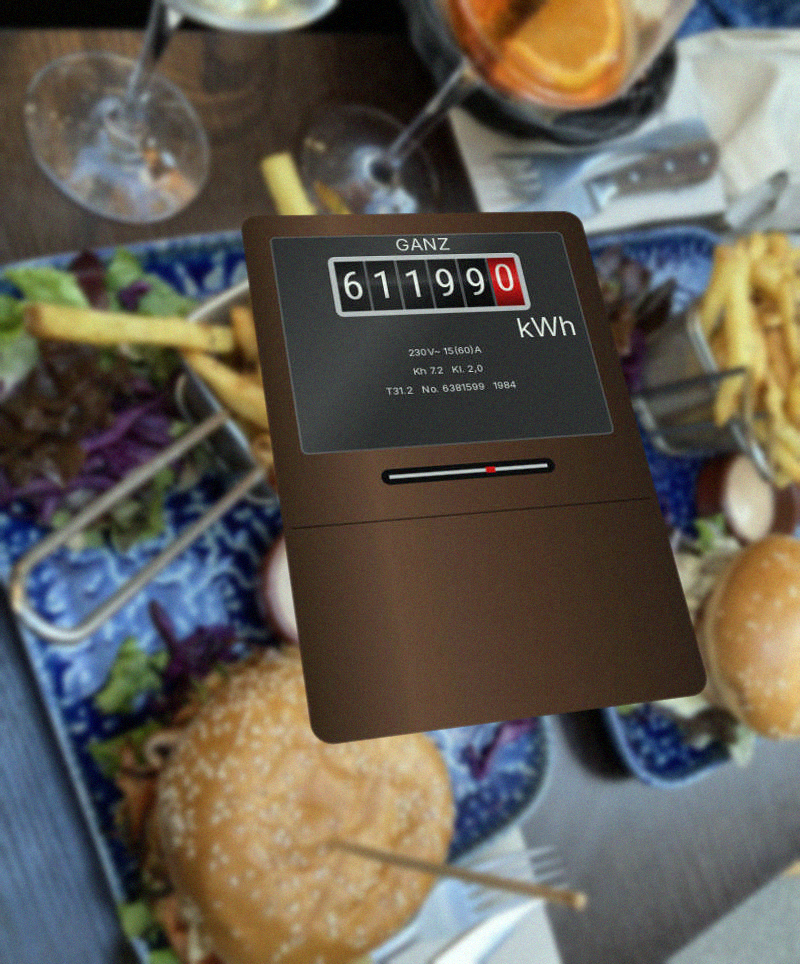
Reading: kWh 61199.0
